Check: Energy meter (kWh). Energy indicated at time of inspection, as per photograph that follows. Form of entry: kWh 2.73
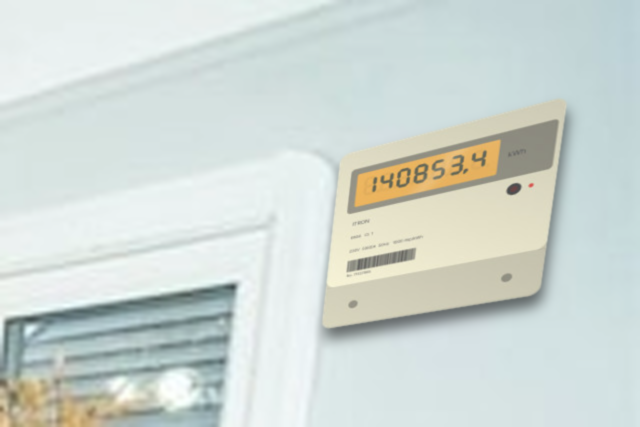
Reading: kWh 140853.4
